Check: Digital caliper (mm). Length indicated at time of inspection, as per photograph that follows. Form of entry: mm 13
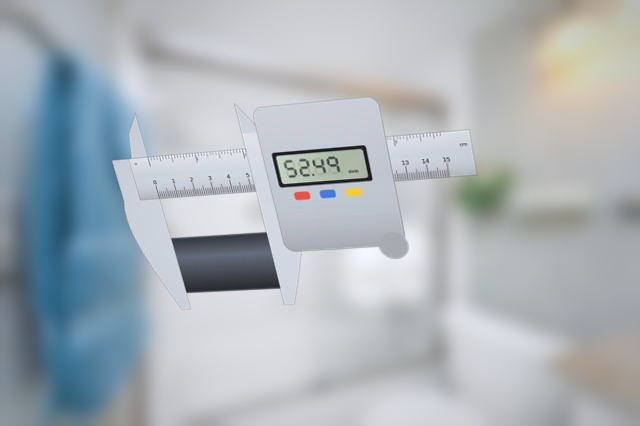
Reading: mm 52.49
